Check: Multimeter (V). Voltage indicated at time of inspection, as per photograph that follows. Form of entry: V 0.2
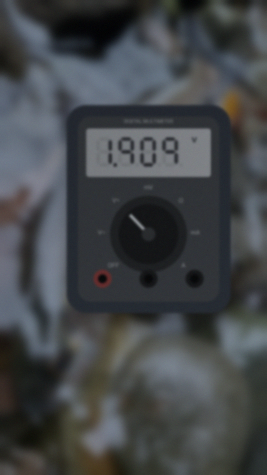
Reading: V 1.909
